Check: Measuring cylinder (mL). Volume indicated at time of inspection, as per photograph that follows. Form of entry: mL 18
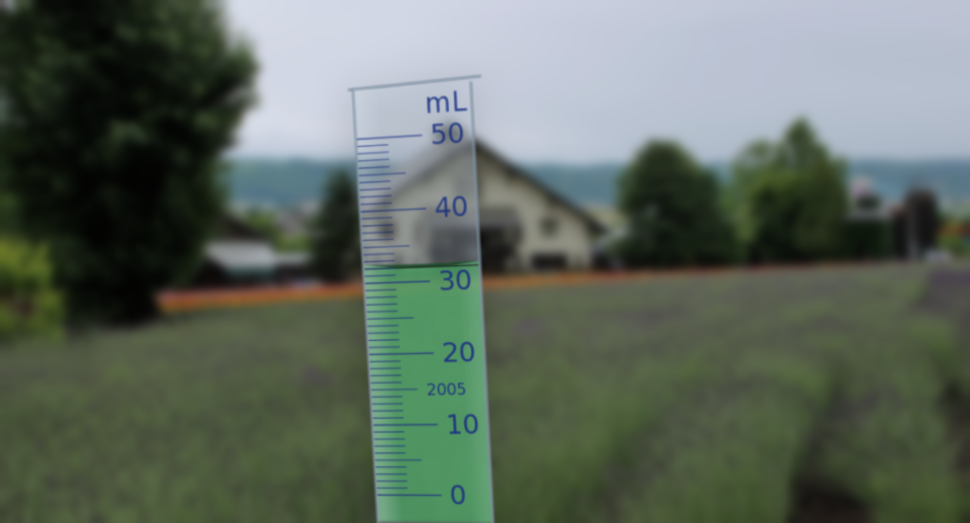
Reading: mL 32
